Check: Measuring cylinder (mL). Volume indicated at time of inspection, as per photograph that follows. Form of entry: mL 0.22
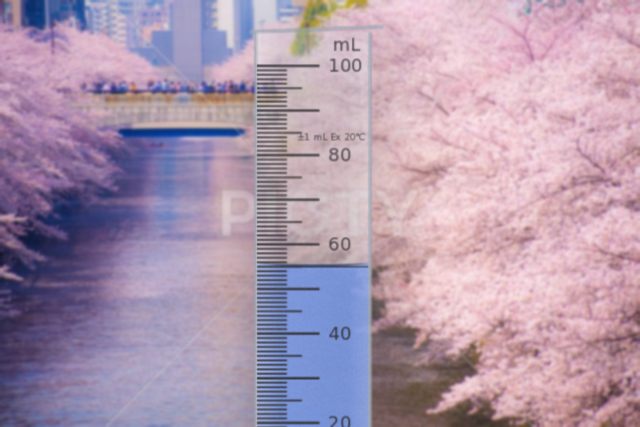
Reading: mL 55
